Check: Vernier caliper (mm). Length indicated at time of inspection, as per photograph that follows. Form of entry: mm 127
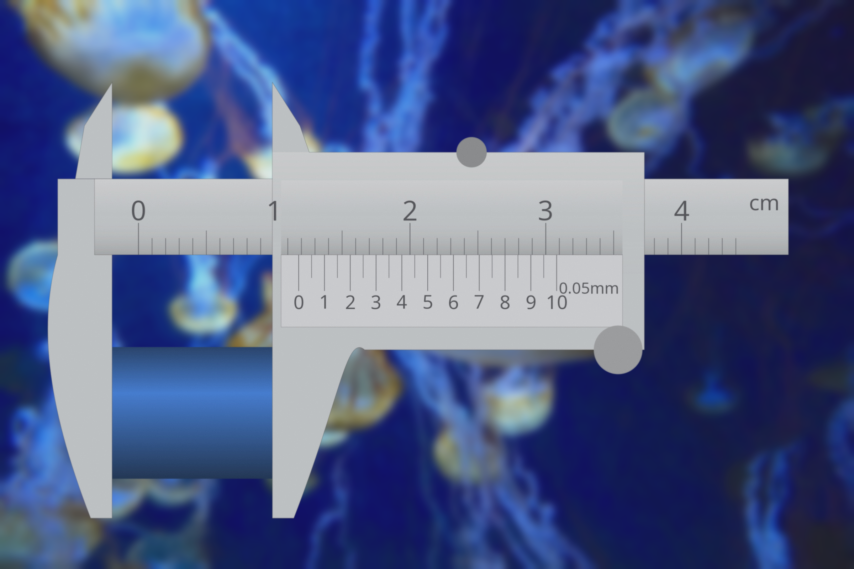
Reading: mm 11.8
